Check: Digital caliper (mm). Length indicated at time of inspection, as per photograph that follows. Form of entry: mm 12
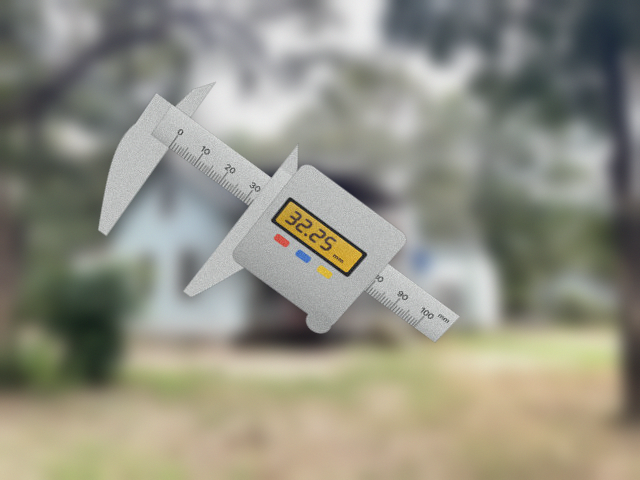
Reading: mm 32.25
